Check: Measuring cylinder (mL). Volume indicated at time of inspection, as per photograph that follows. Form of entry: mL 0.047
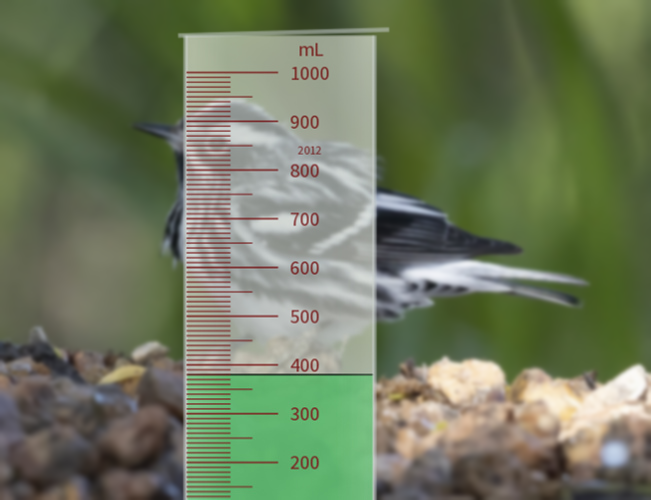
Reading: mL 380
